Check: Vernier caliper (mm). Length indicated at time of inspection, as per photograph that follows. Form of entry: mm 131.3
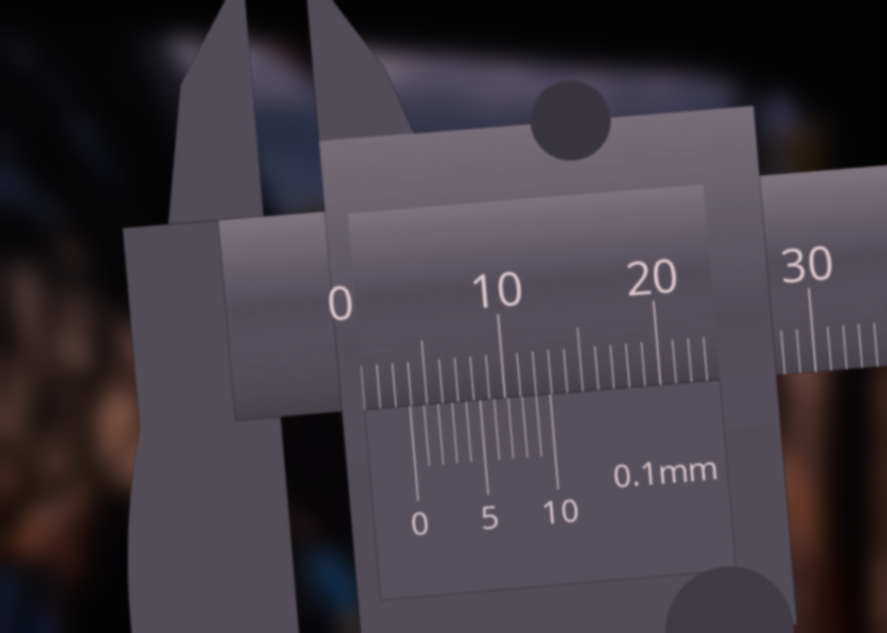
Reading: mm 3.9
